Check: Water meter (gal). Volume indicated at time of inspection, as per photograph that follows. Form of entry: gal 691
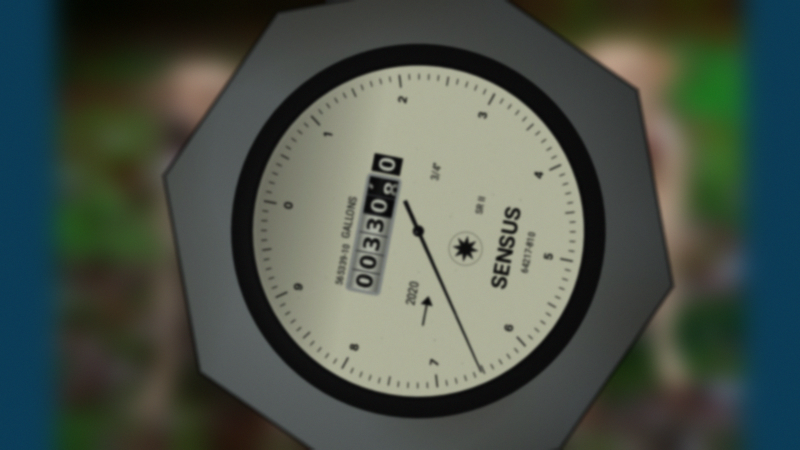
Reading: gal 33076.5
